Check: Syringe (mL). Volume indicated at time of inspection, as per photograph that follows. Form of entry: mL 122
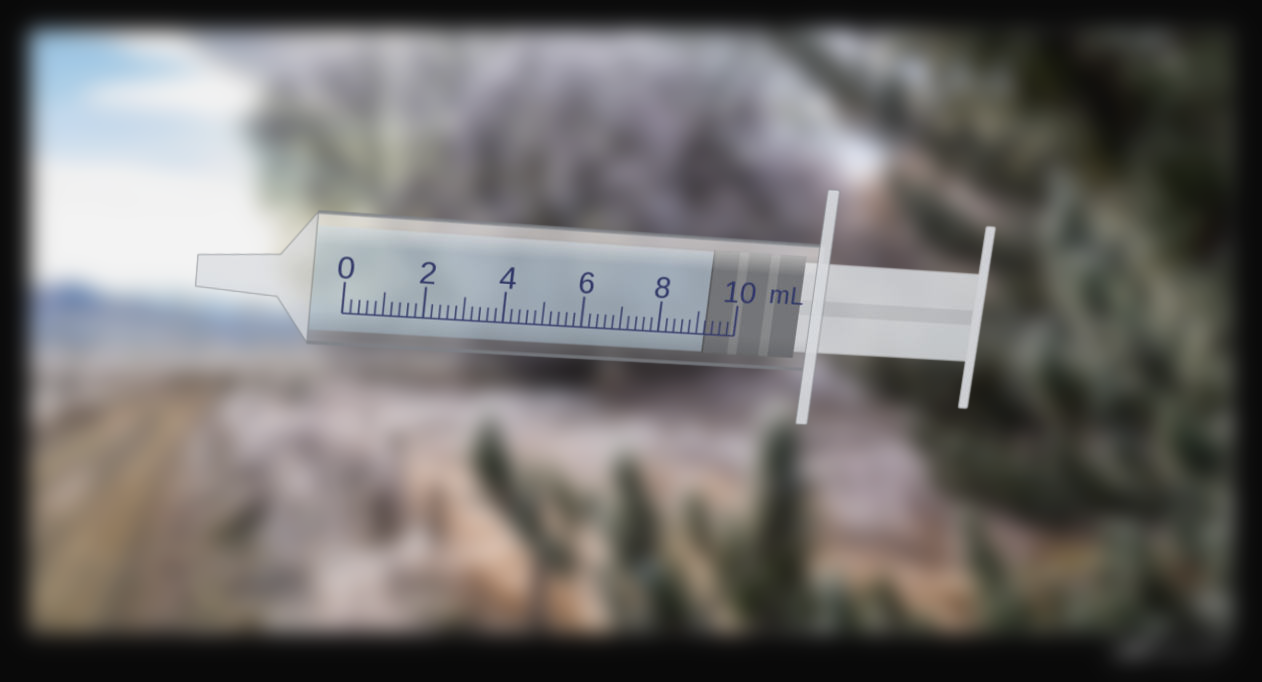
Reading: mL 9.2
